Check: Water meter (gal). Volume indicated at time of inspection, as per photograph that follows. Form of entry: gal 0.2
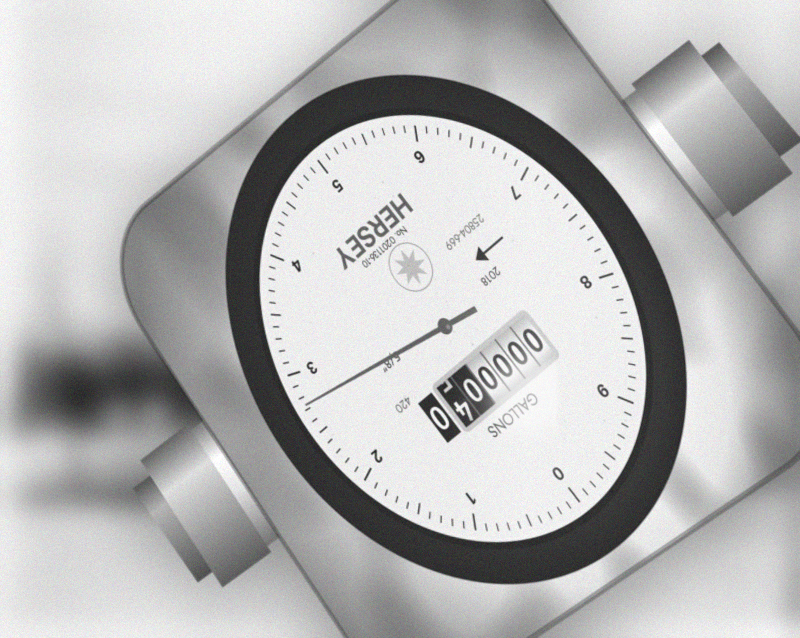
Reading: gal 42.7
